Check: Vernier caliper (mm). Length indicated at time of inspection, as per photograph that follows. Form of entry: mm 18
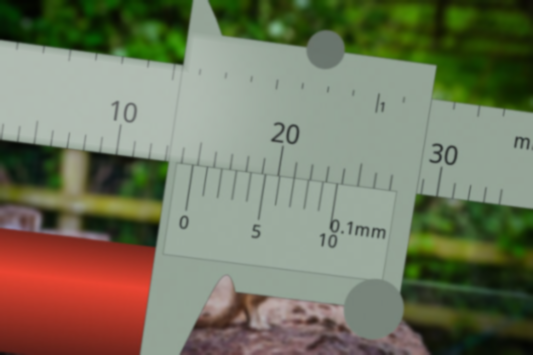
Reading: mm 14.7
